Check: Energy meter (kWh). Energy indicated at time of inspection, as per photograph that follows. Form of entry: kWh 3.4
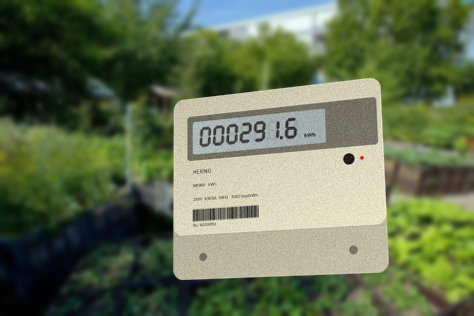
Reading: kWh 291.6
